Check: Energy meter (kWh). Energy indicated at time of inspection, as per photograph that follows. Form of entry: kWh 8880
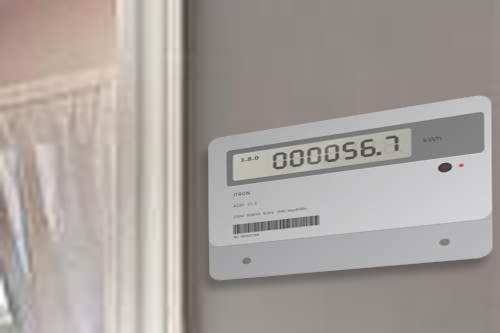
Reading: kWh 56.7
